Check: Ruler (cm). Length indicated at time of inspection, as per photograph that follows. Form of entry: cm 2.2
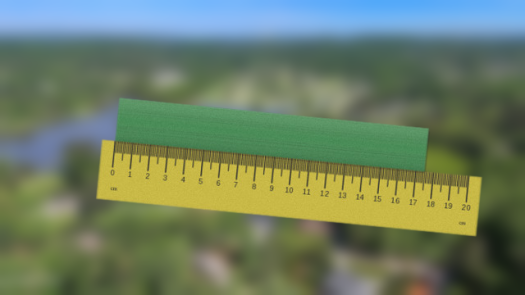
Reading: cm 17.5
